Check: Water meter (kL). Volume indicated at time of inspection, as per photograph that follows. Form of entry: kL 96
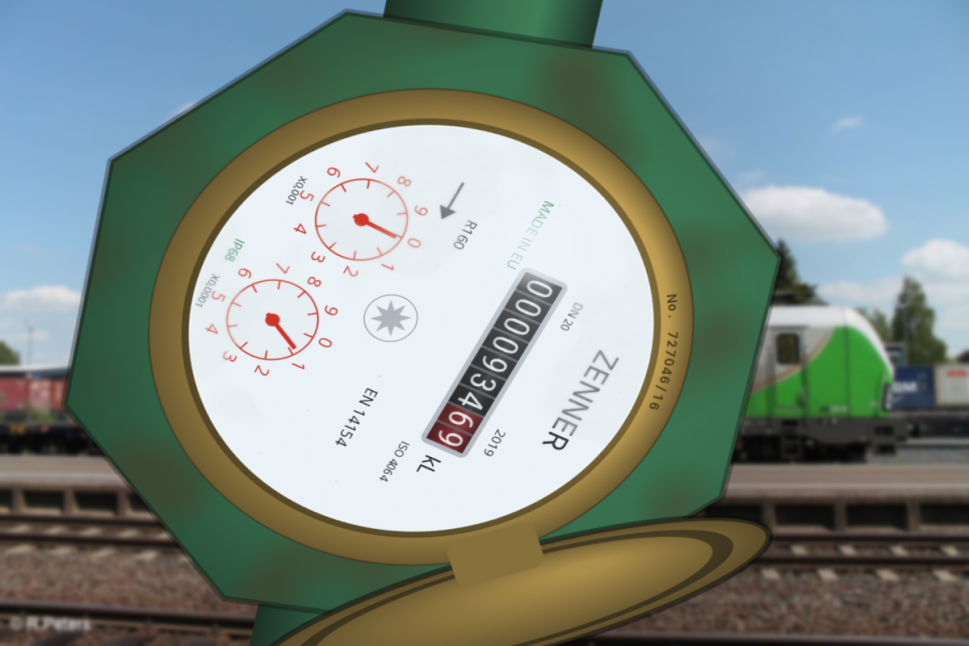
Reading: kL 934.6900
